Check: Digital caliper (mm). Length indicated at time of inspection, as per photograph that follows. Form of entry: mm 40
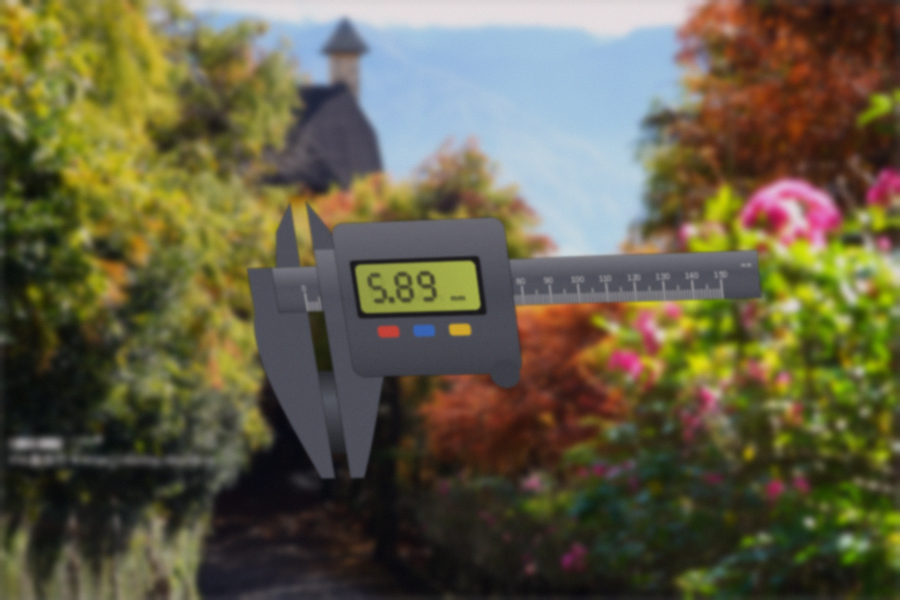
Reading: mm 5.89
